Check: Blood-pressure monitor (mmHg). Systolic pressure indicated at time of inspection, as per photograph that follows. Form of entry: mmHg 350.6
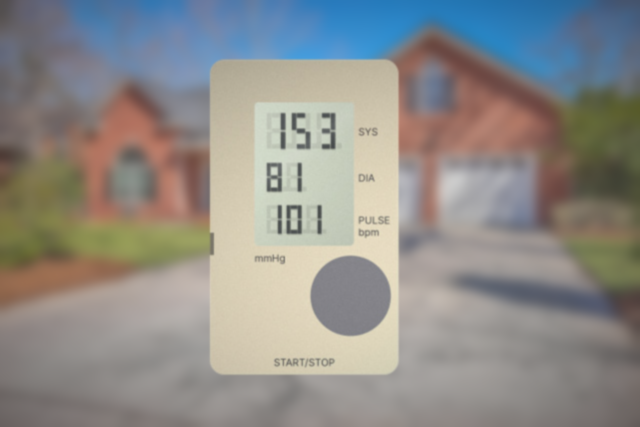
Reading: mmHg 153
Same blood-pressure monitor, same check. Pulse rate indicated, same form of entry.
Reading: bpm 101
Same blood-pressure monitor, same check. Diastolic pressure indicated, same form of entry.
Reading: mmHg 81
